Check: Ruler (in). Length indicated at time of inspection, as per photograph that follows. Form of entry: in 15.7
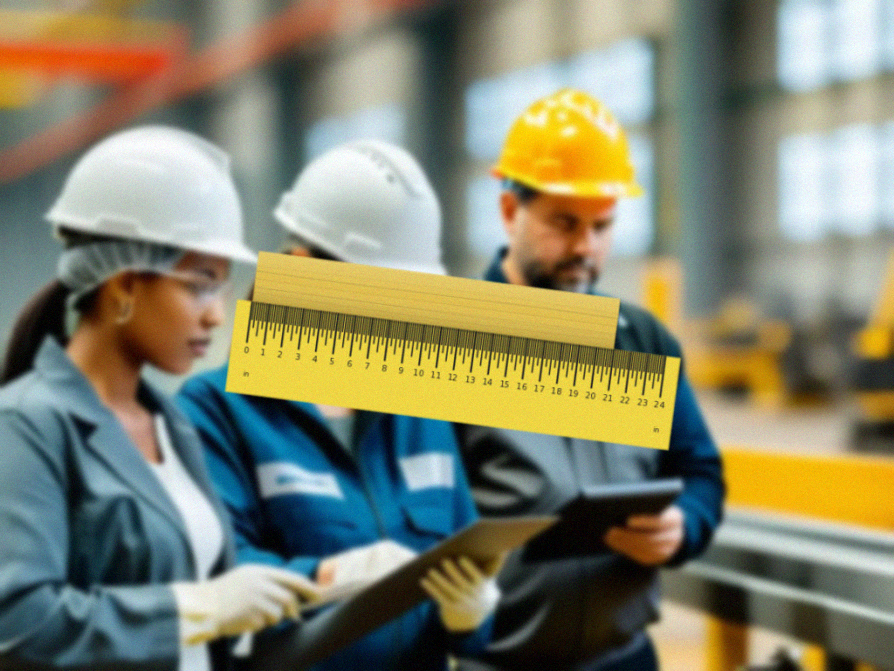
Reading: in 21
